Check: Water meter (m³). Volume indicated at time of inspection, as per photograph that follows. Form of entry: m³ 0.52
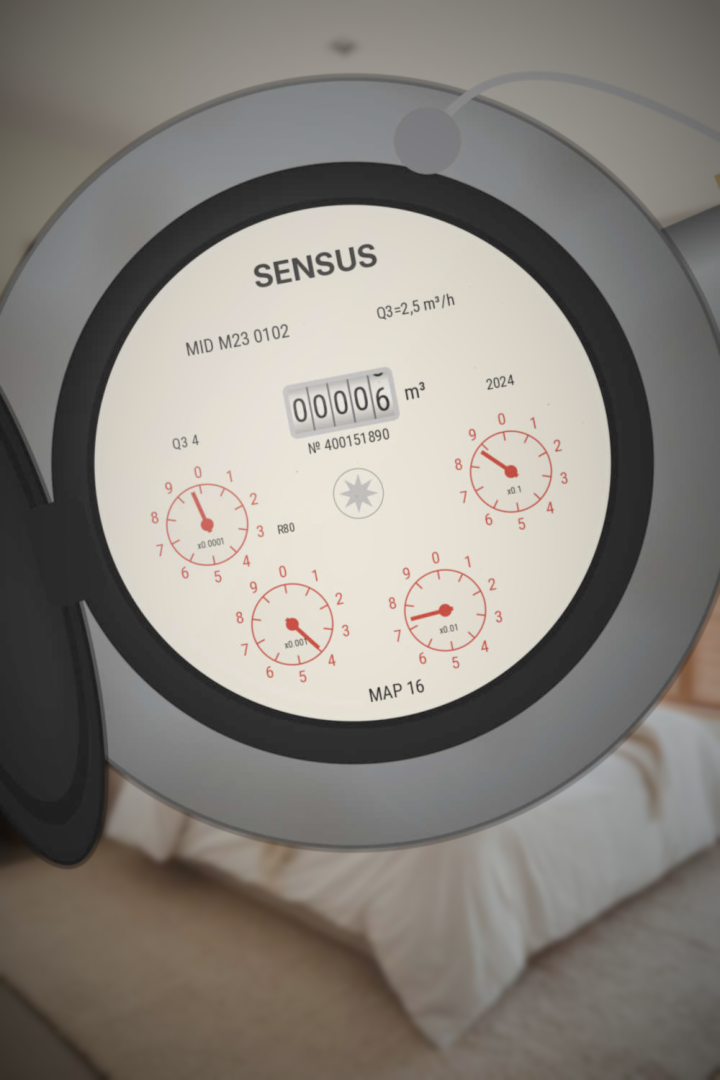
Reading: m³ 5.8739
